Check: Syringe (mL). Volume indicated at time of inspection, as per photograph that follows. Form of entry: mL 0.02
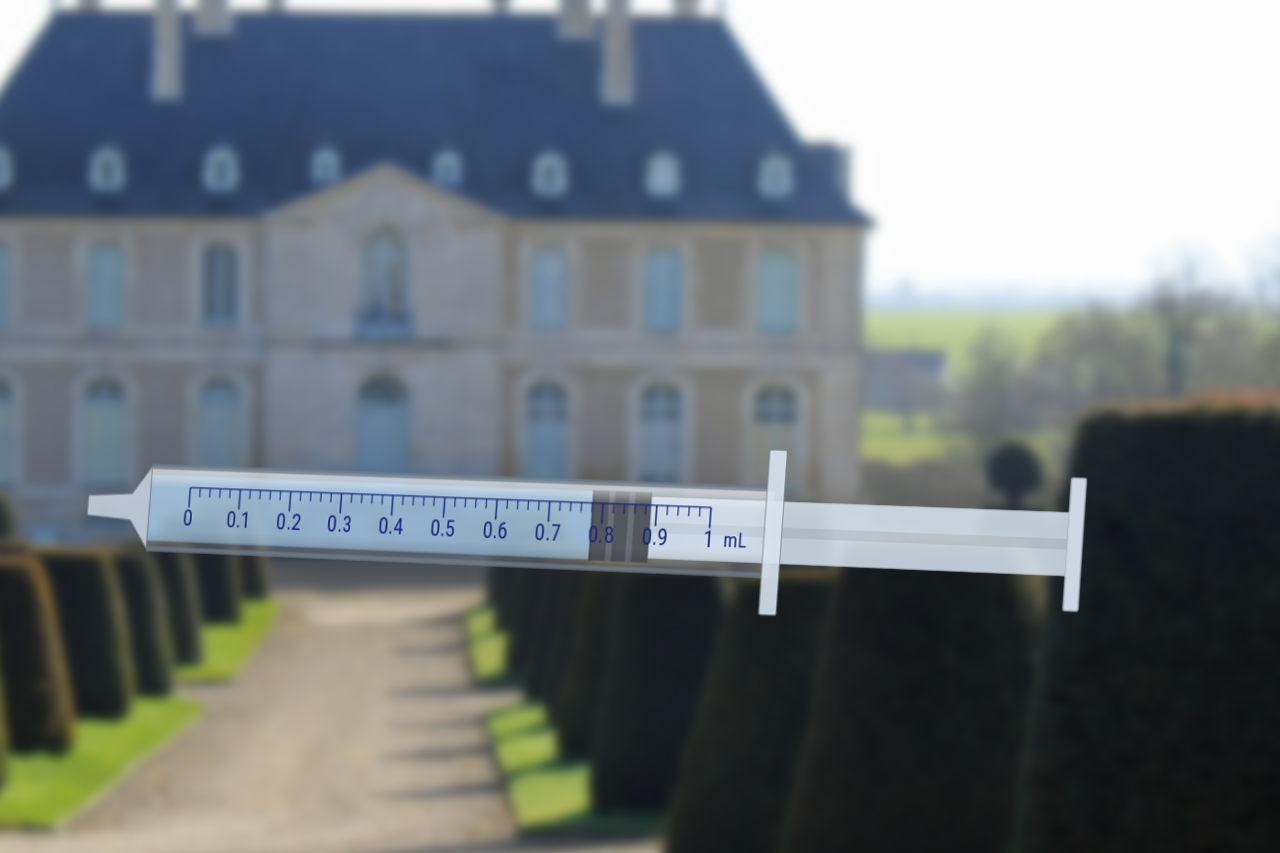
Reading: mL 0.78
